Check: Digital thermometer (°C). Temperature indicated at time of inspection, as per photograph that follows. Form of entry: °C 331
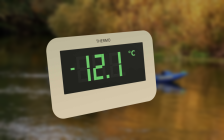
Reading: °C -12.1
